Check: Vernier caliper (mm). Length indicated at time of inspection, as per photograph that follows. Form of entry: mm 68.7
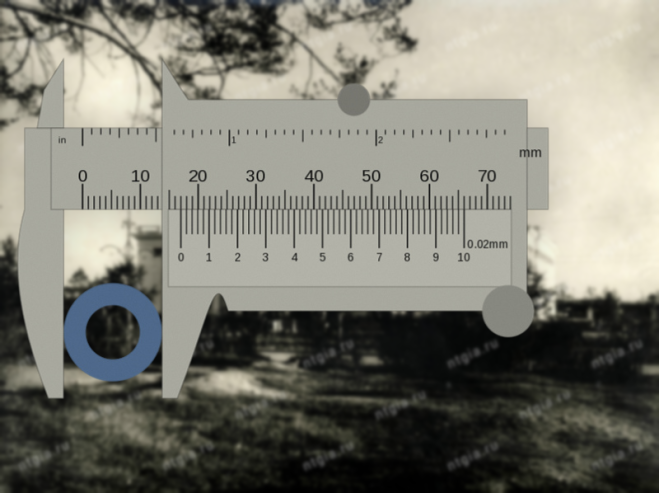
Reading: mm 17.0
